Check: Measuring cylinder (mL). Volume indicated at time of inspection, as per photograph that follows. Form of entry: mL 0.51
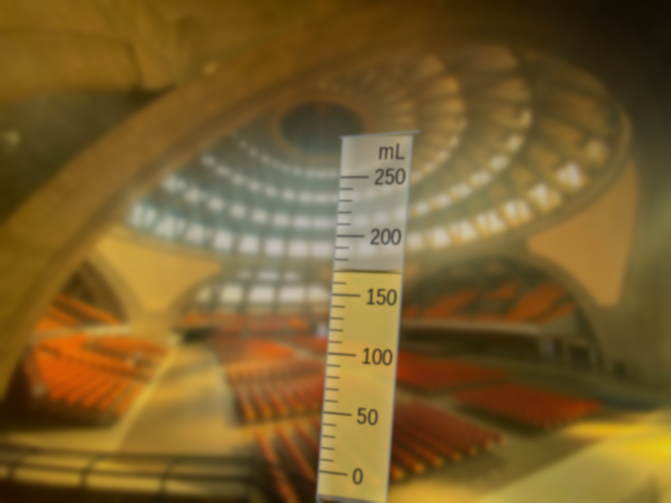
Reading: mL 170
